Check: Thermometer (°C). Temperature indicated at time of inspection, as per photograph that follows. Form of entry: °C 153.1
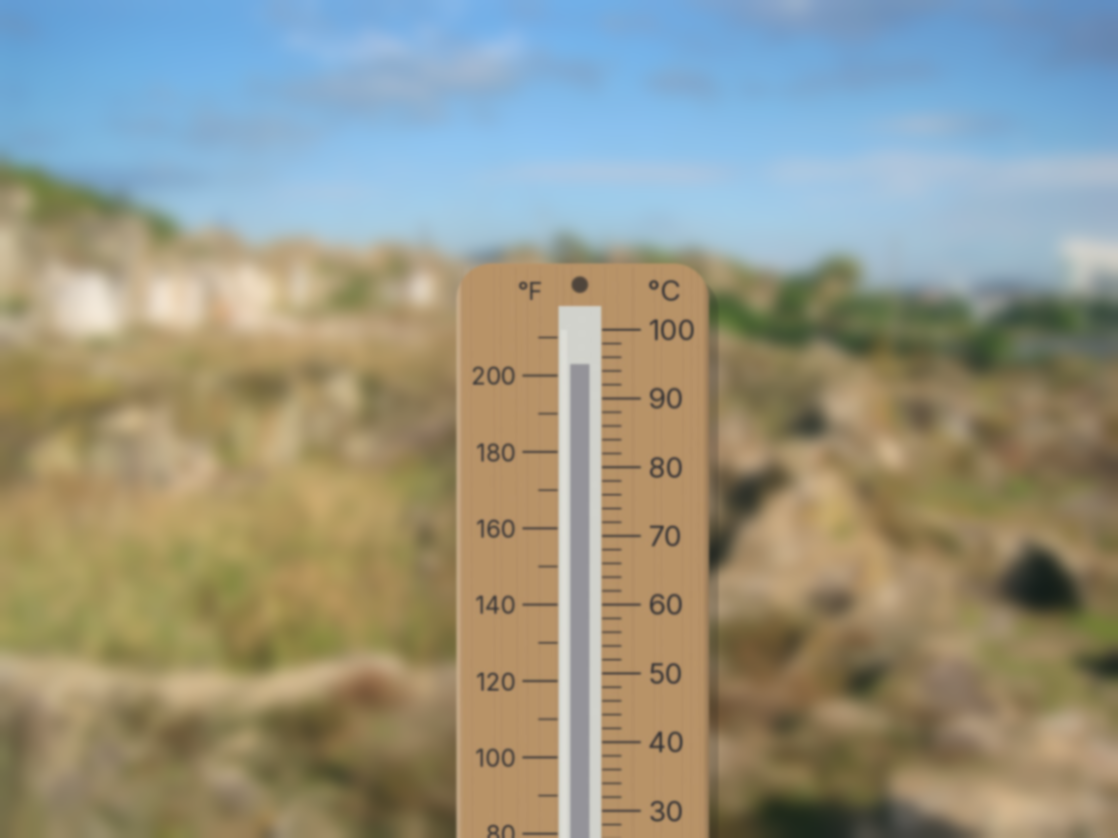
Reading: °C 95
